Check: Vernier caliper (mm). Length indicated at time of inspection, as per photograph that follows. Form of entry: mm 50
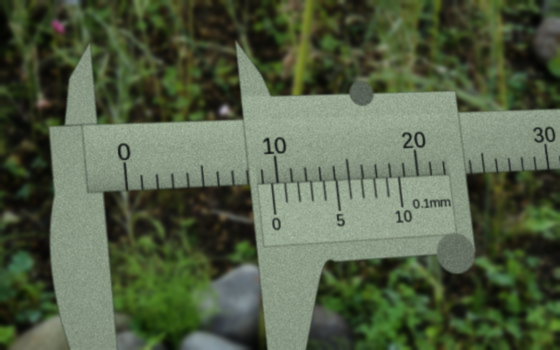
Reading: mm 9.6
